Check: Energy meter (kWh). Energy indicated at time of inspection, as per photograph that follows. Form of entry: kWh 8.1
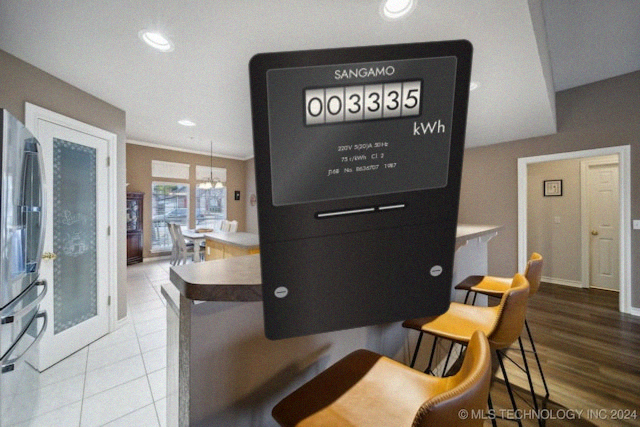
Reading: kWh 3335
